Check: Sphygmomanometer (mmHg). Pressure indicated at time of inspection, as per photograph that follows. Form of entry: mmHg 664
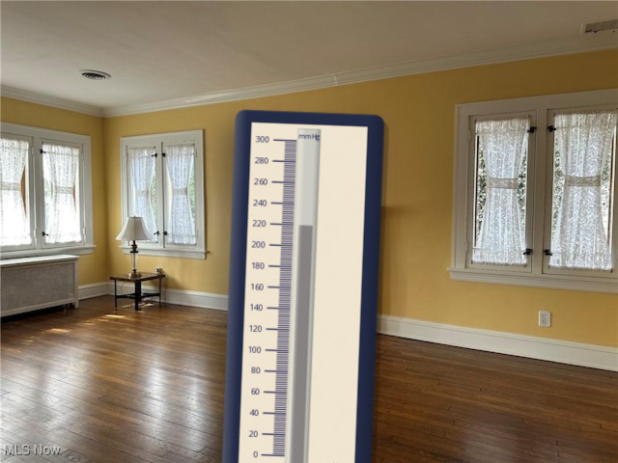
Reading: mmHg 220
